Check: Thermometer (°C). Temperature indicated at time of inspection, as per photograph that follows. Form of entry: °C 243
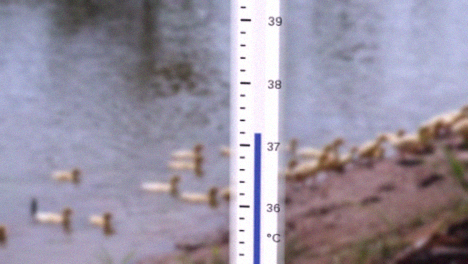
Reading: °C 37.2
